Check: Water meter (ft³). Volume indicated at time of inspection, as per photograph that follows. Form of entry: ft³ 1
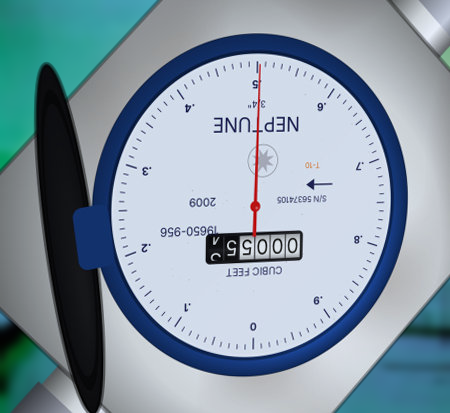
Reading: ft³ 553.50
